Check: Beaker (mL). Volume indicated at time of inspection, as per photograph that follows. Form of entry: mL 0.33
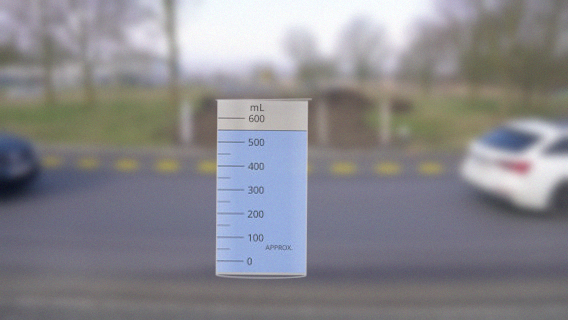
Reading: mL 550
